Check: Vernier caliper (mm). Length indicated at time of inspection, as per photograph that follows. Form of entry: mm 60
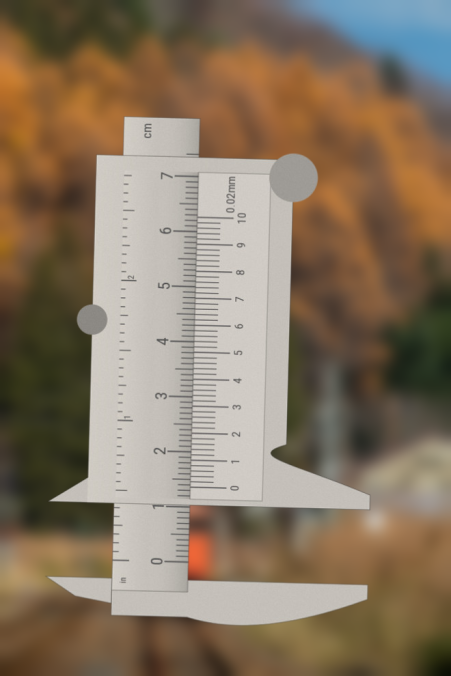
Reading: mm 13.6
